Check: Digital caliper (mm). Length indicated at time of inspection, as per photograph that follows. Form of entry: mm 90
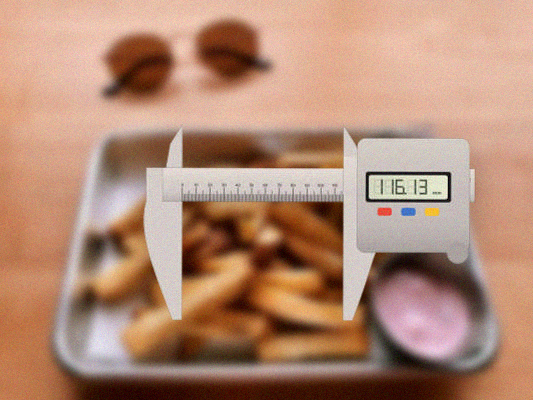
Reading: mm 116.13
